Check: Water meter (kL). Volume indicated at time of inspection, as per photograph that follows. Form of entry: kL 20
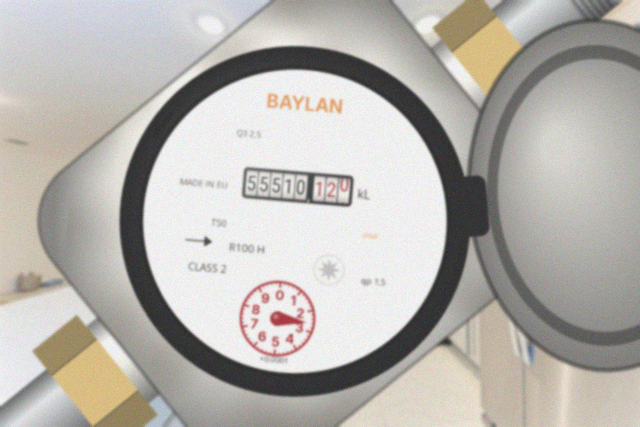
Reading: kL 55510.1202
